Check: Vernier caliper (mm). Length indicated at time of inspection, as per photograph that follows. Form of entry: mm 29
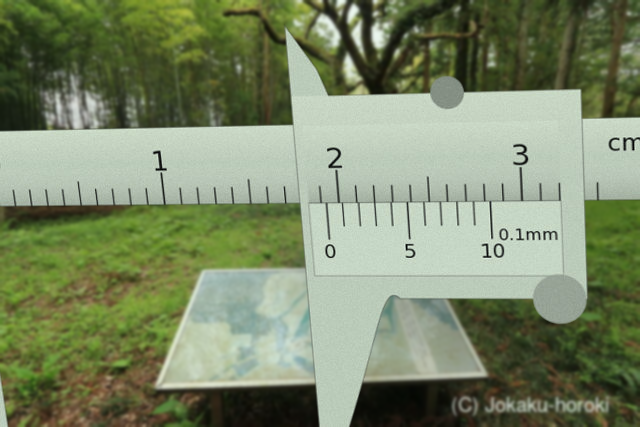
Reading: mm 19.3
